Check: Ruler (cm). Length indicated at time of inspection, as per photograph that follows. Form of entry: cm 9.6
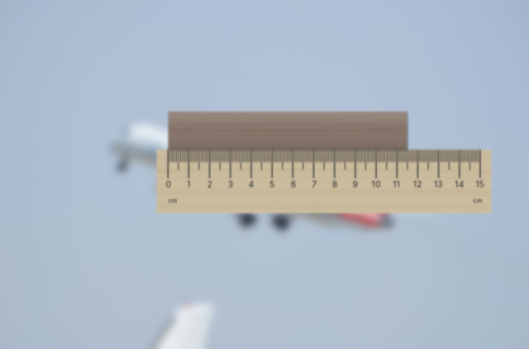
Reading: cm 11.5
